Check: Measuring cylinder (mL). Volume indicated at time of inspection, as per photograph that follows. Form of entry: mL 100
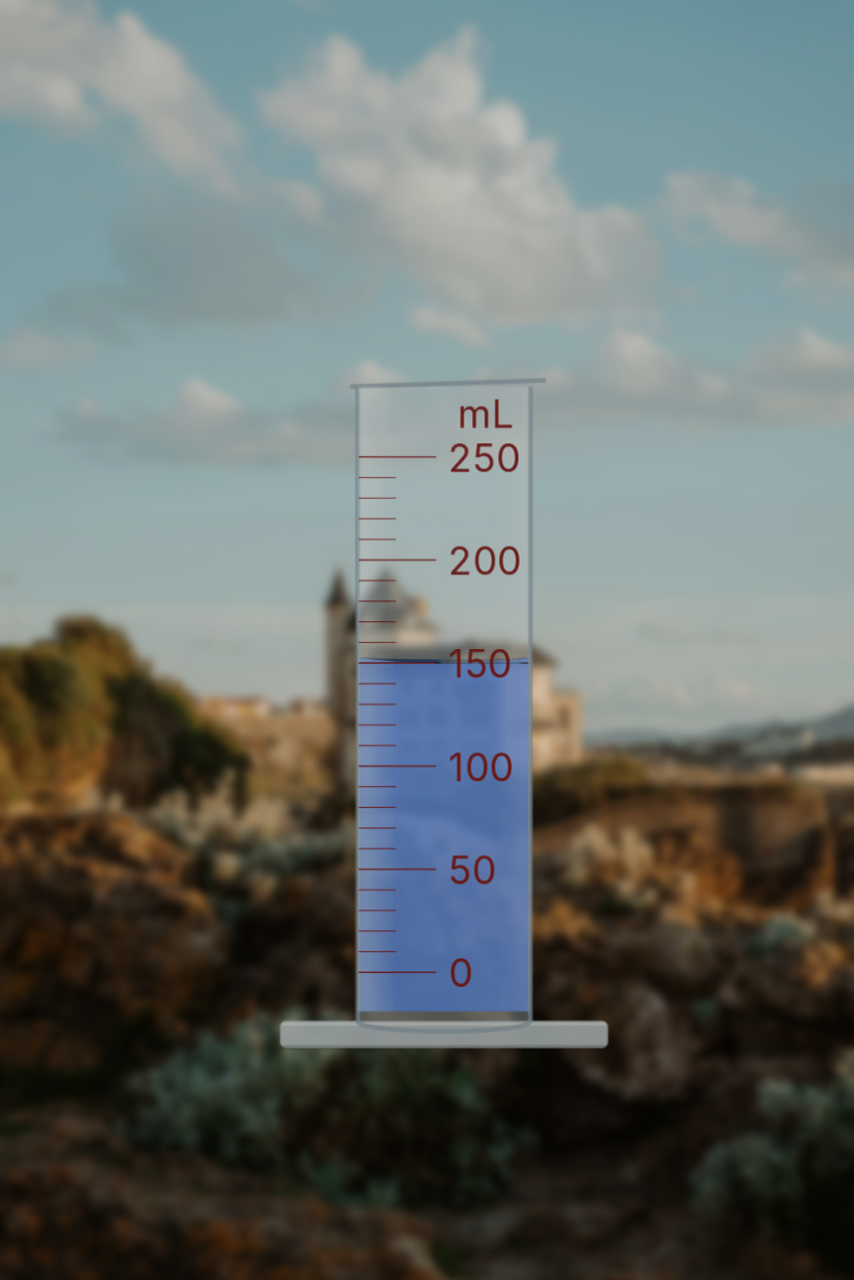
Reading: mL 150
